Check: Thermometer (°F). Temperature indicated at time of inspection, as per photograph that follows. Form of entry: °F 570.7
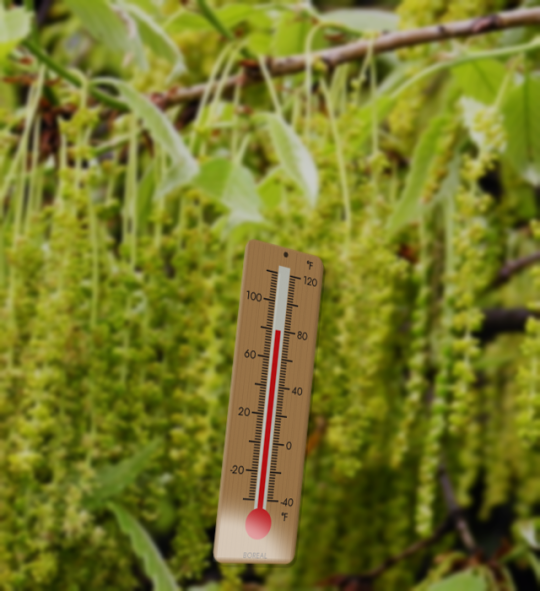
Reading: °F 80
